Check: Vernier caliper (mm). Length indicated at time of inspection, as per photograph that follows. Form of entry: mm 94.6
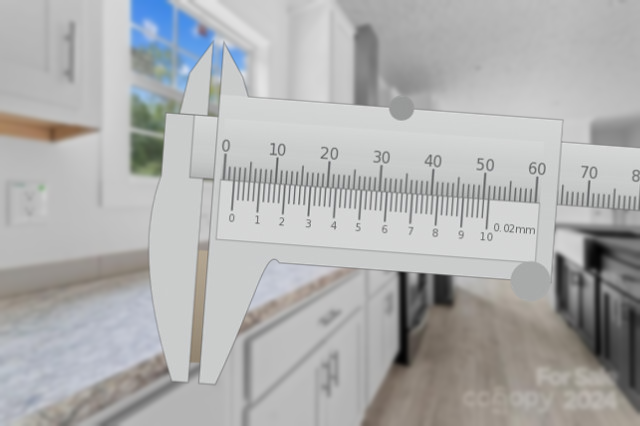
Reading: mm 2.0
